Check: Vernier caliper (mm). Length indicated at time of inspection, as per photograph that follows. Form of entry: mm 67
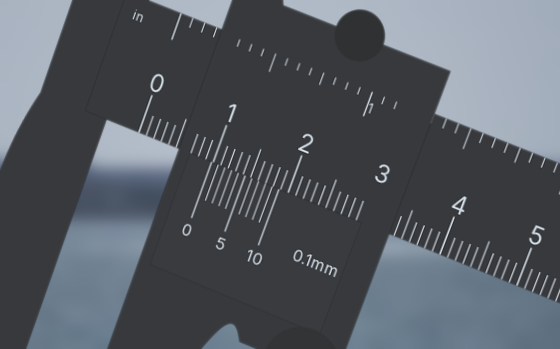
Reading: mm 9.8
